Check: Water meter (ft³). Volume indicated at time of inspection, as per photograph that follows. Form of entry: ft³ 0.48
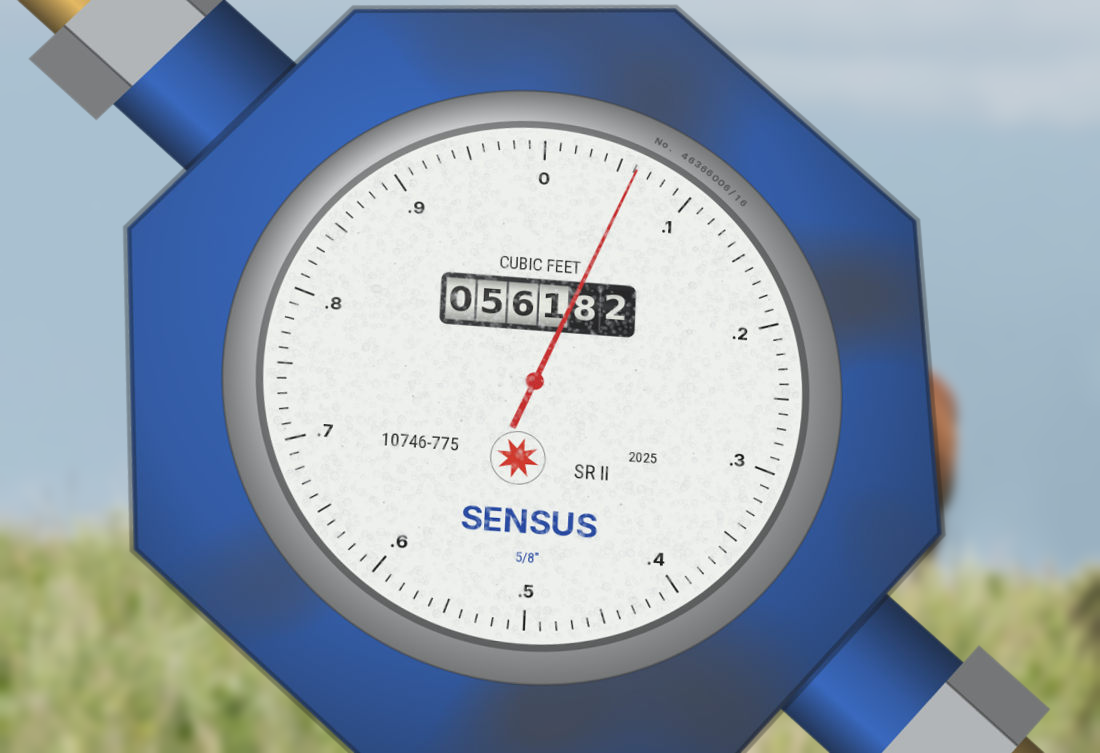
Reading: ft³ 56182.06
